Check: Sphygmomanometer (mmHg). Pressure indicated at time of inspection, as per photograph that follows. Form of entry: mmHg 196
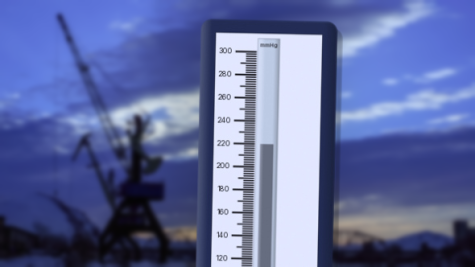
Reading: mmHg 220
